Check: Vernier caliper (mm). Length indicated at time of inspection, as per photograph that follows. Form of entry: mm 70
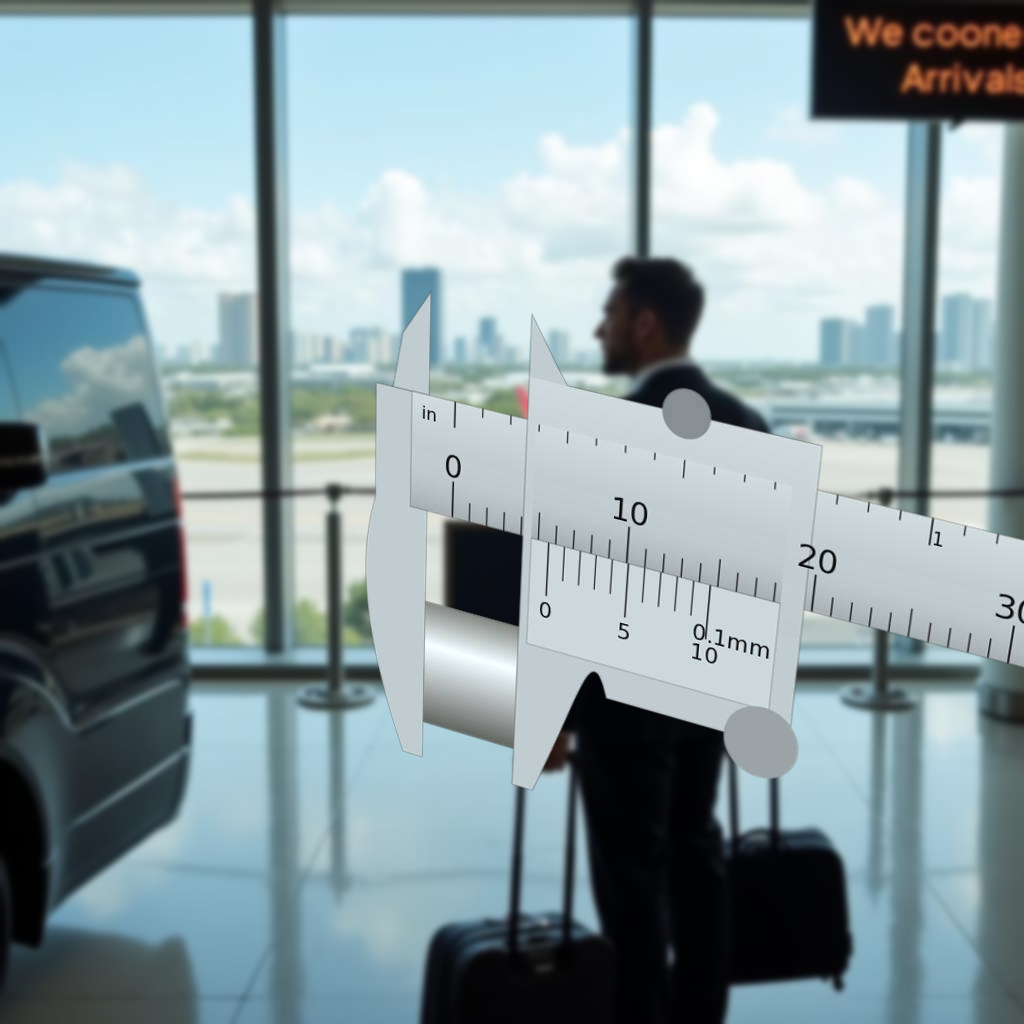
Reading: mm 5.6
